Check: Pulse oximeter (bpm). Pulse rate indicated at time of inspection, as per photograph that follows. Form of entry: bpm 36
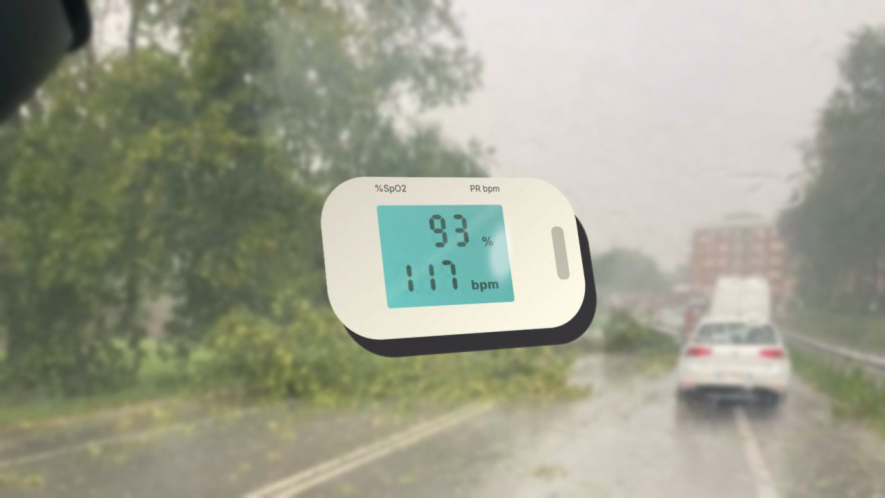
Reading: bpm 117
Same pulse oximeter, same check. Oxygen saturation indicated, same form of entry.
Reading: % 93
